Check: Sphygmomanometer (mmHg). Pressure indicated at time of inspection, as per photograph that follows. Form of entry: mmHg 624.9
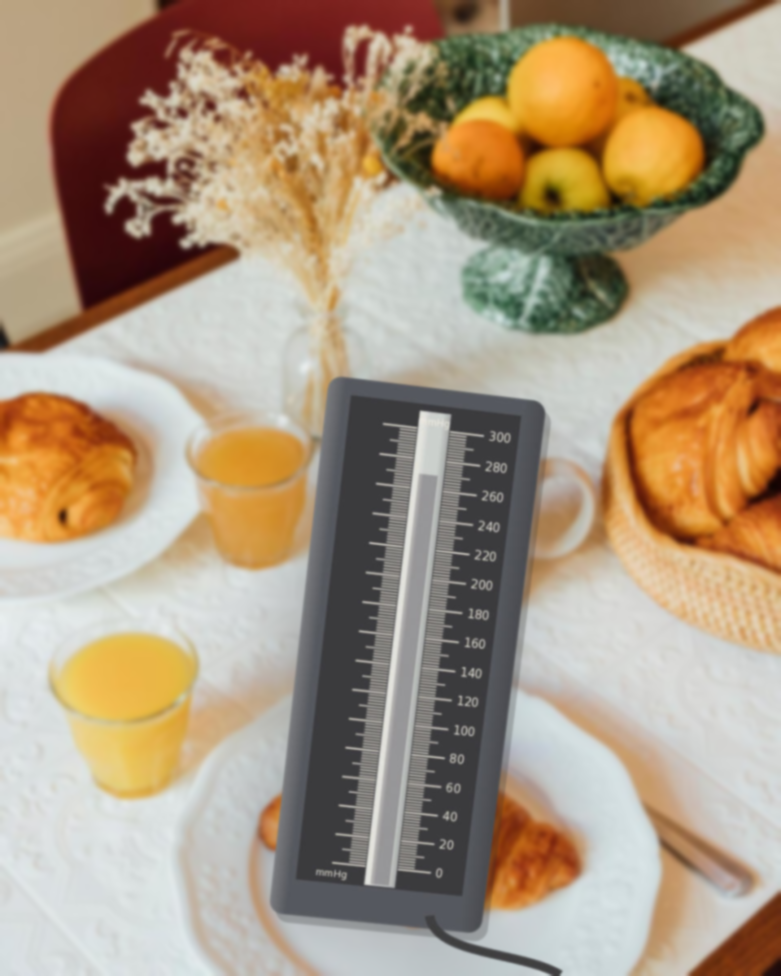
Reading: mmHg 270
